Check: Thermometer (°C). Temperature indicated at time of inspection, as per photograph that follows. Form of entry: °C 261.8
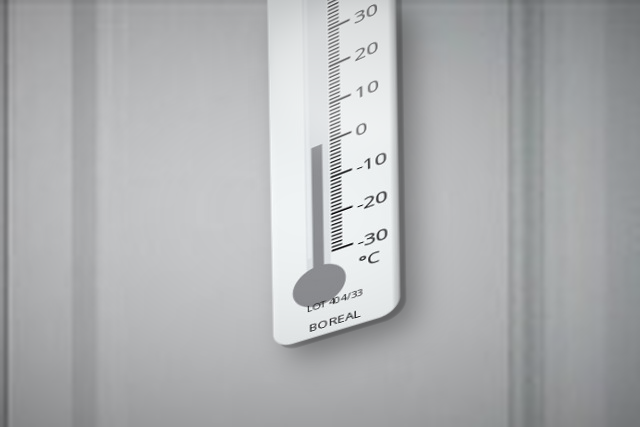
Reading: °C 0
